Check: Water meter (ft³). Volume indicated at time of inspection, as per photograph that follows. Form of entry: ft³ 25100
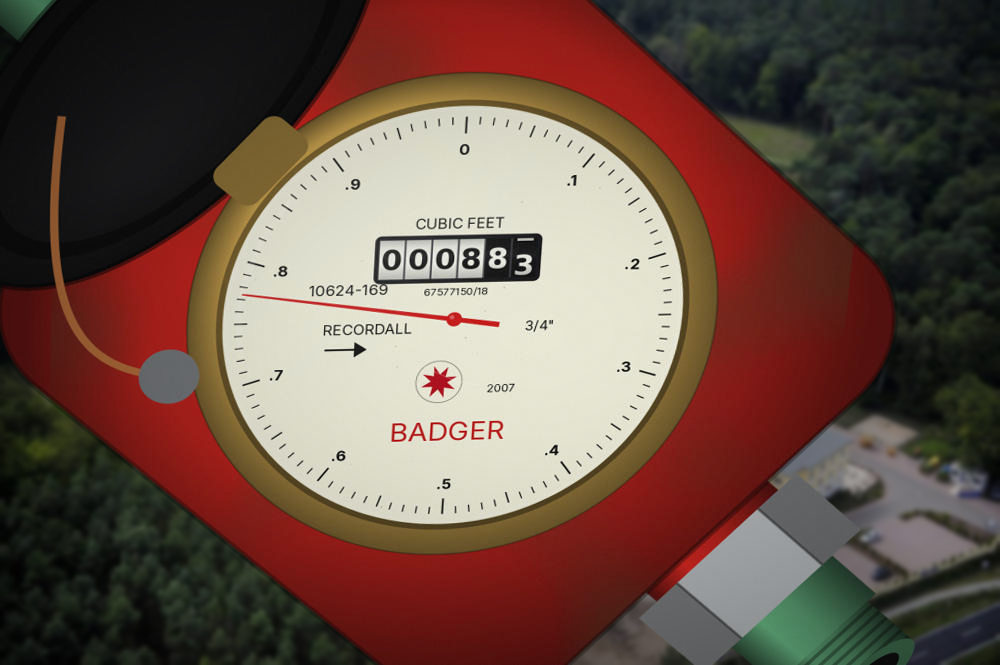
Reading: ft³ 882.77
